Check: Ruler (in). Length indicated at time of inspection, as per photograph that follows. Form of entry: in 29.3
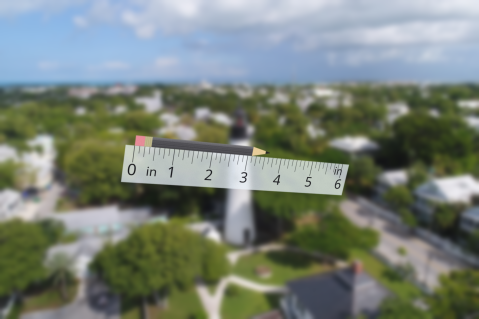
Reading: in 3.625
